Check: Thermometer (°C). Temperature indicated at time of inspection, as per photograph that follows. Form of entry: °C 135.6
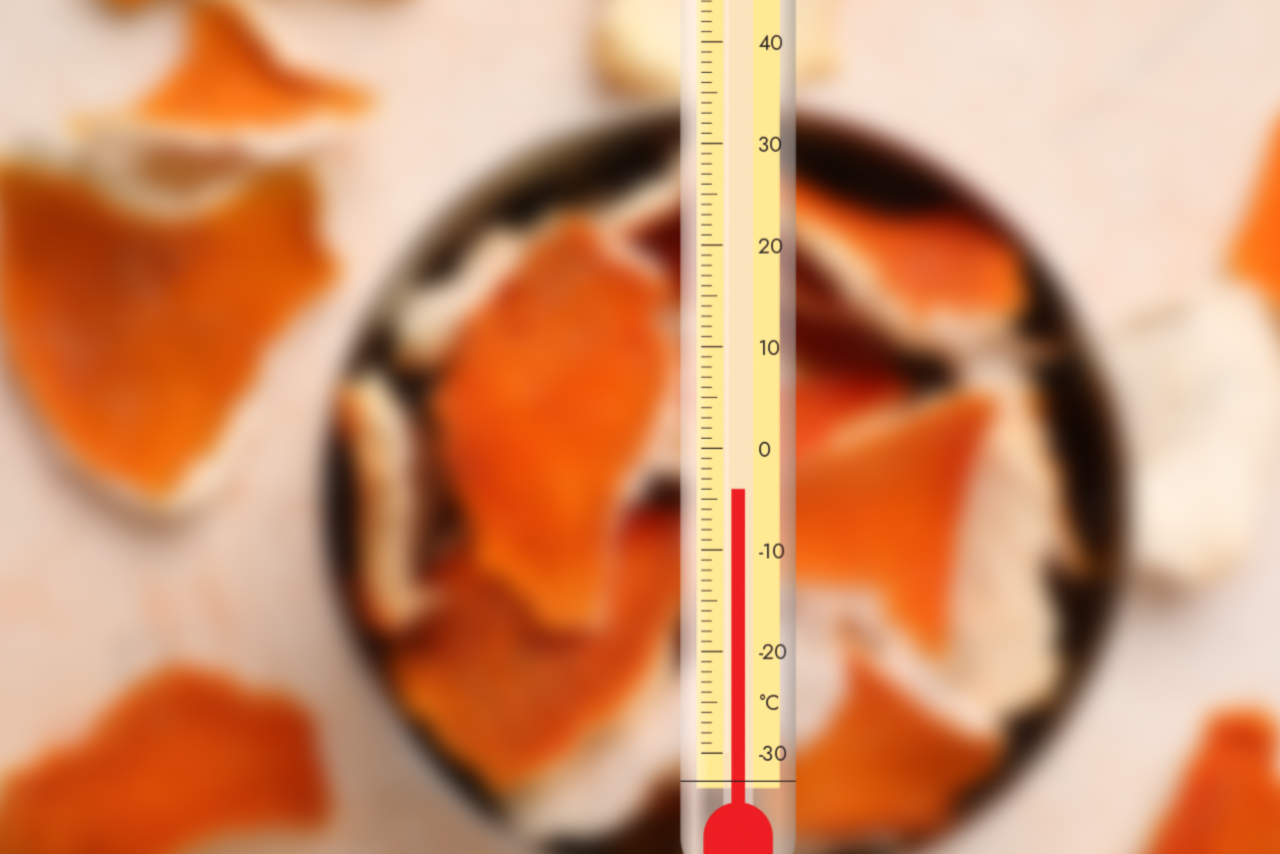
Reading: °C -4
